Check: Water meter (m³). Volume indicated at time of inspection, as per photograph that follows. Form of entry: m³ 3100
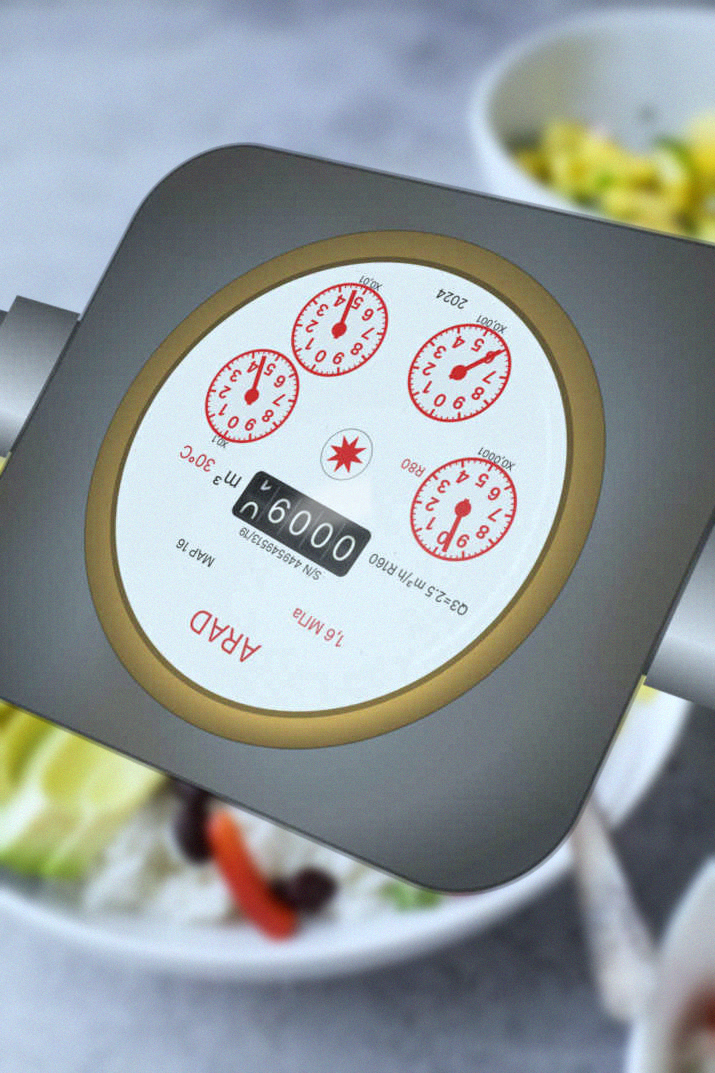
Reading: m³ 90.4459
